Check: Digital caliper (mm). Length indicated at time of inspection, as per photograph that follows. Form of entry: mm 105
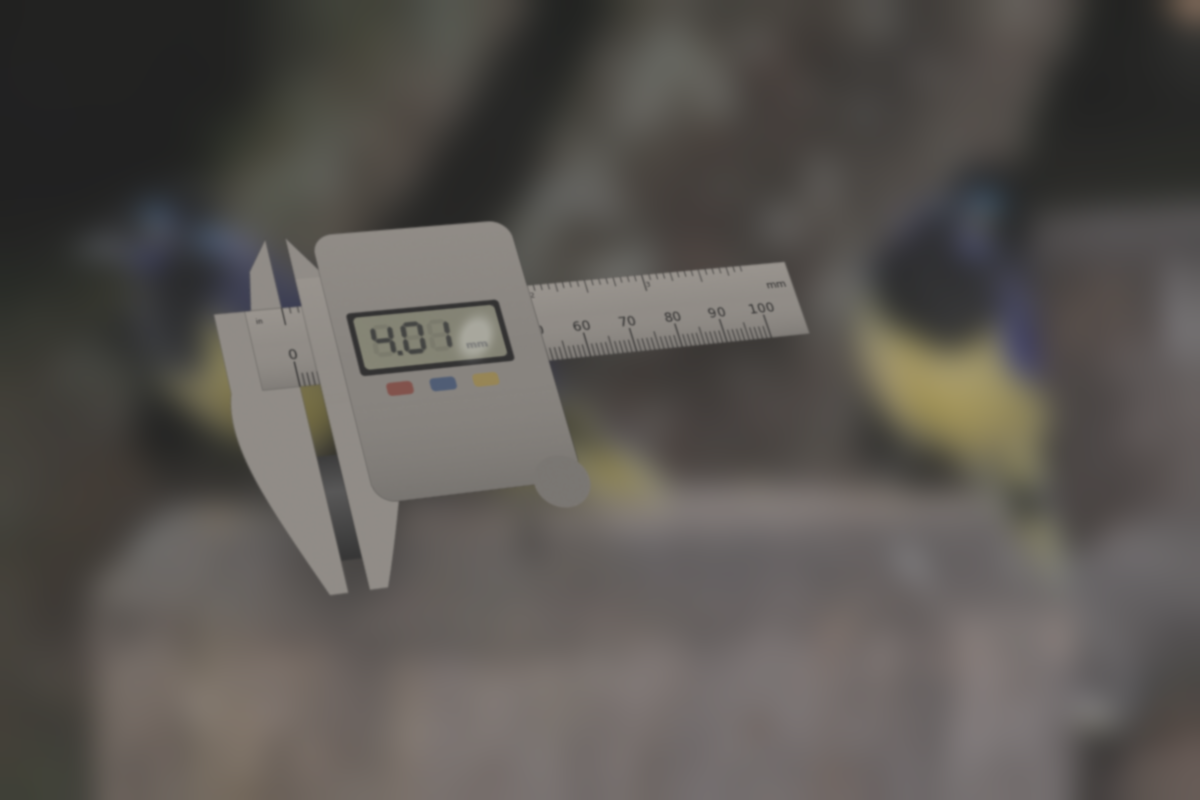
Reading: mm 4.01
